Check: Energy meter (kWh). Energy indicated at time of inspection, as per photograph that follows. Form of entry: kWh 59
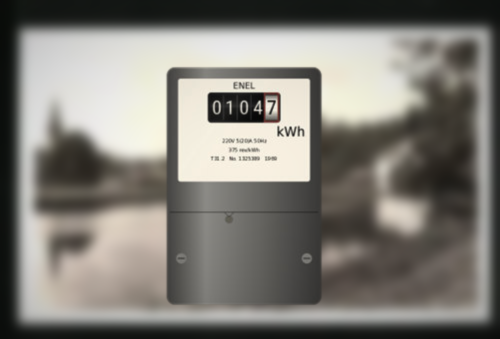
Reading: kWh 104.7
